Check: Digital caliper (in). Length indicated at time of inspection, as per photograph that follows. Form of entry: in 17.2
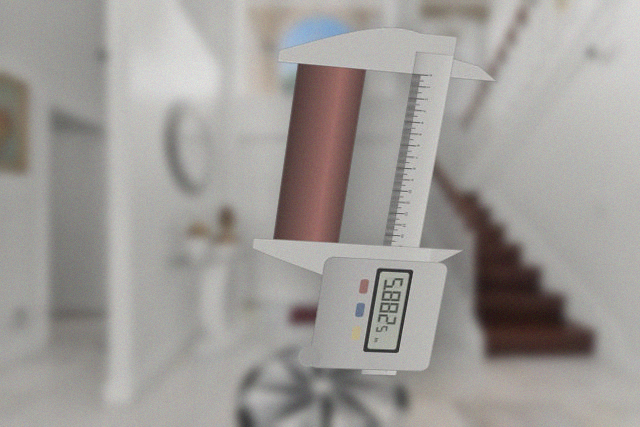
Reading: in 5.8825
